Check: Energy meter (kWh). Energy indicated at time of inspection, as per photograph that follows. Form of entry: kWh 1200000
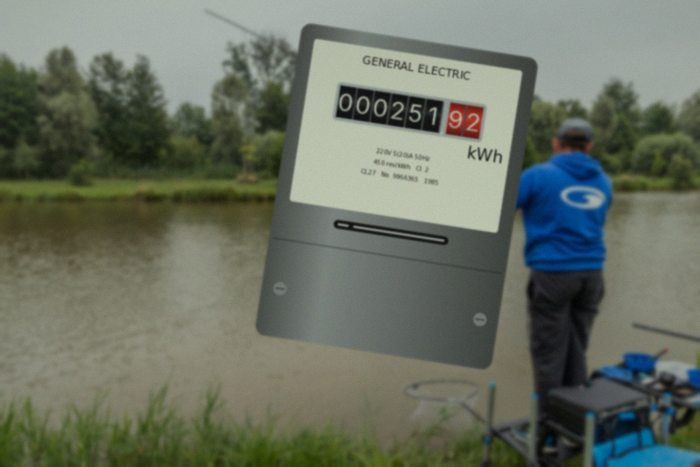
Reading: kWh 251.92
